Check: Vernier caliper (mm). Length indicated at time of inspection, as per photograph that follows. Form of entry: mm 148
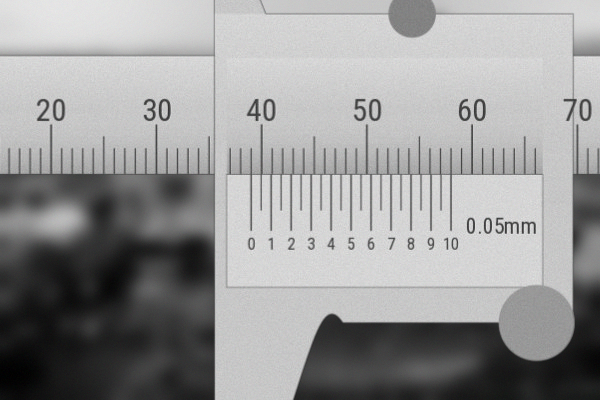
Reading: mm 39.0
